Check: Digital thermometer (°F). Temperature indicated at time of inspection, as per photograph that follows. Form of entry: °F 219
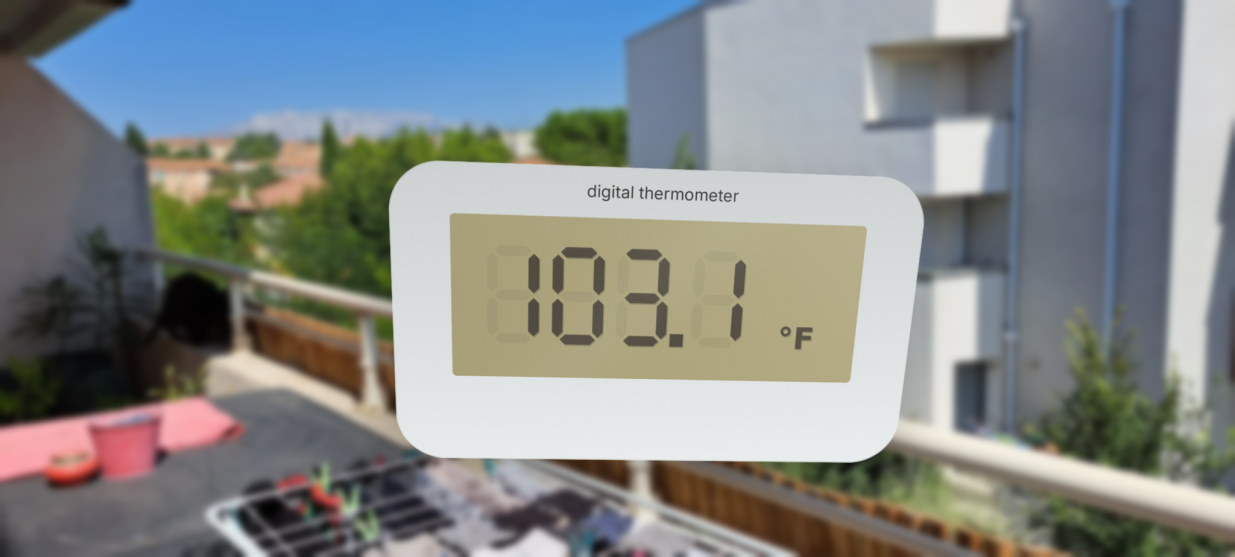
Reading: °F 103.1
